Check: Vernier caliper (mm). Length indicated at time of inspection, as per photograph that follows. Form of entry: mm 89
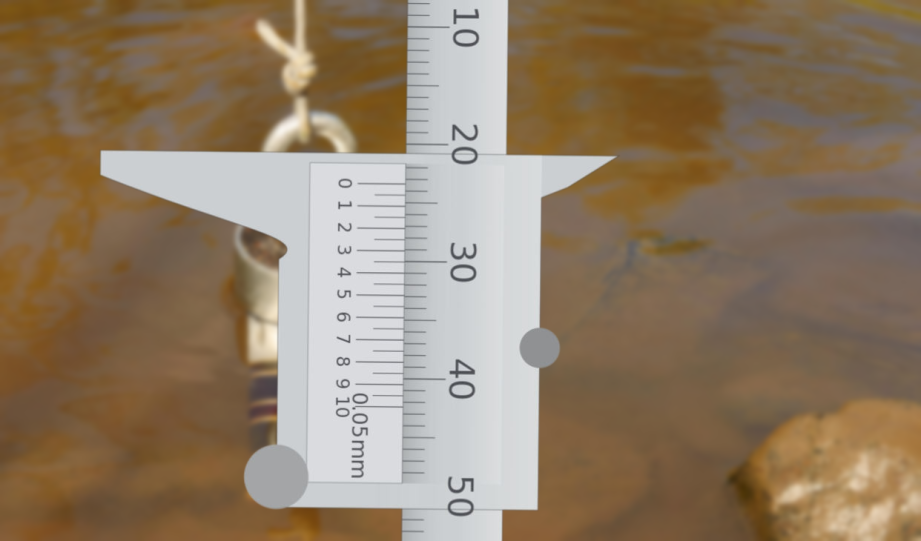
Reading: mm 23.4
